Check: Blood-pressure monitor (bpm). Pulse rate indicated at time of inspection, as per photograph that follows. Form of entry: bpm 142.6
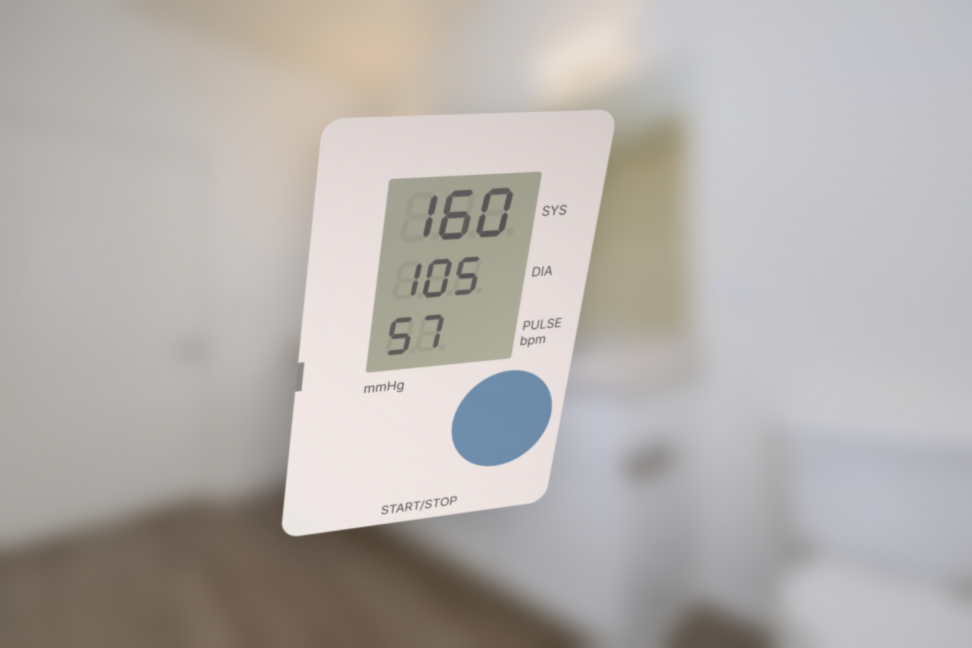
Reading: bpm 57
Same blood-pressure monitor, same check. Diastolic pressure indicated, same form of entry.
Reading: mmHg 105
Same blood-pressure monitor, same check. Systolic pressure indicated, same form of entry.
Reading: mmHg 160
